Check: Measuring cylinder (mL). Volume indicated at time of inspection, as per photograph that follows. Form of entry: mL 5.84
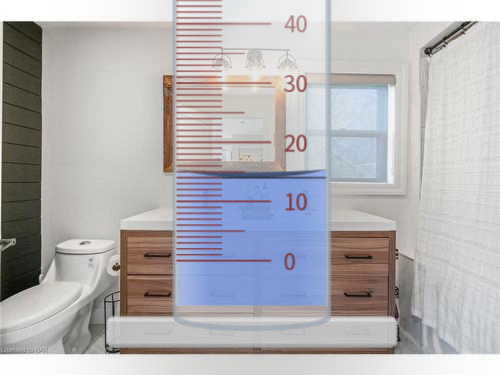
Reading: mL 14
